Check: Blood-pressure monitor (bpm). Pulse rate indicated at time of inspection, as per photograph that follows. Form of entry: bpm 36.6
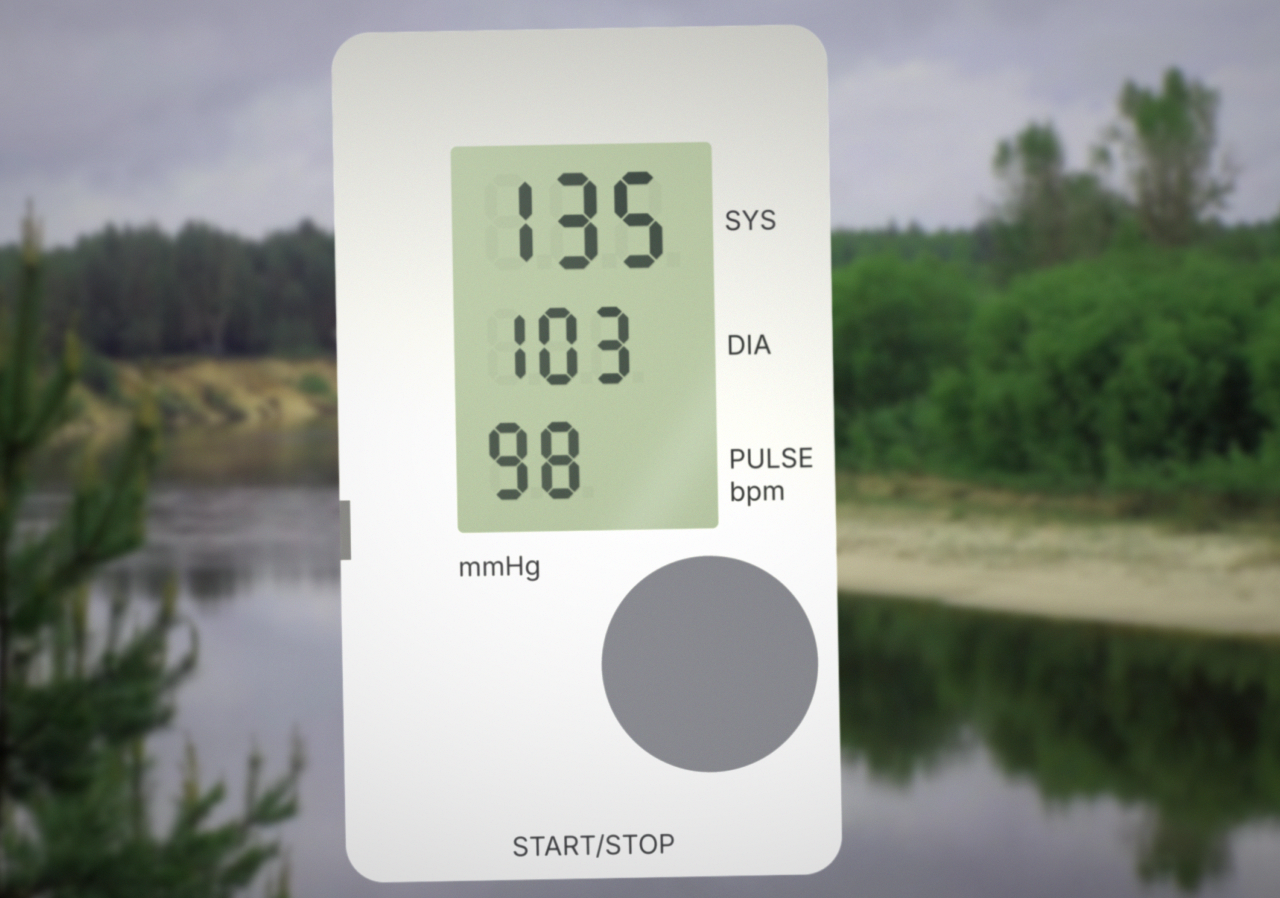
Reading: bpm 98
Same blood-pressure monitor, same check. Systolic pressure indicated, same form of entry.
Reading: mmHg 135
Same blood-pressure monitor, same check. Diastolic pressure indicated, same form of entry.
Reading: mmHg 103
